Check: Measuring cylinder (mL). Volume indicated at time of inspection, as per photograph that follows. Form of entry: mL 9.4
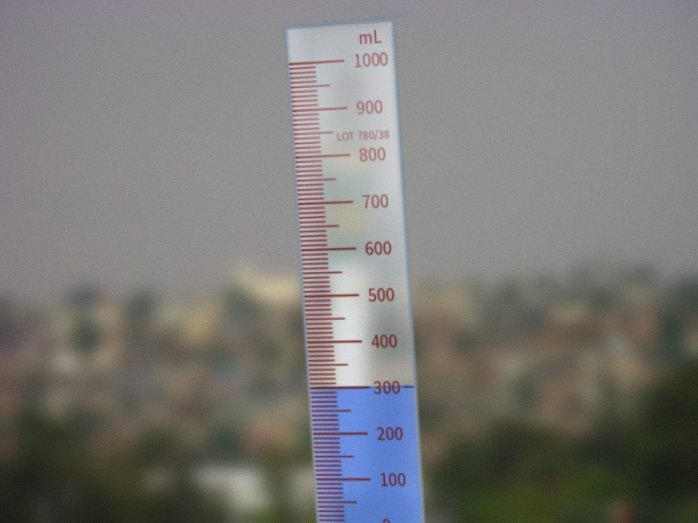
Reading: mL 300
